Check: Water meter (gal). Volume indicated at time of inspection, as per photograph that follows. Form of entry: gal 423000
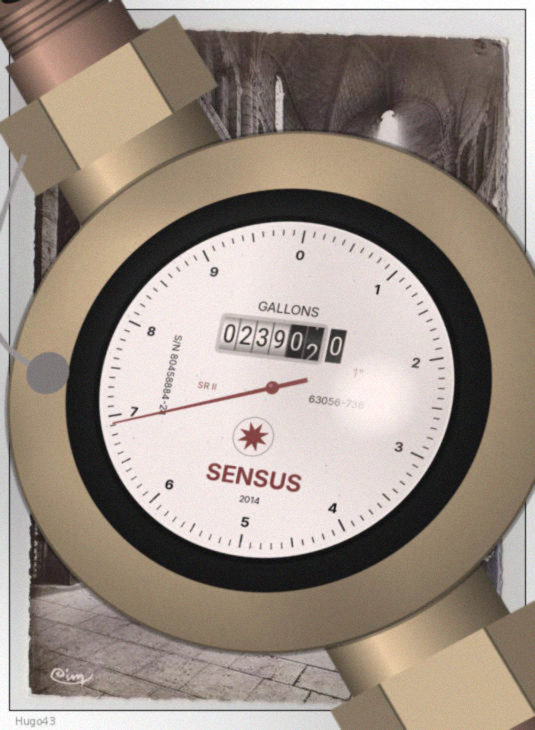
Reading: gal 239016.9
